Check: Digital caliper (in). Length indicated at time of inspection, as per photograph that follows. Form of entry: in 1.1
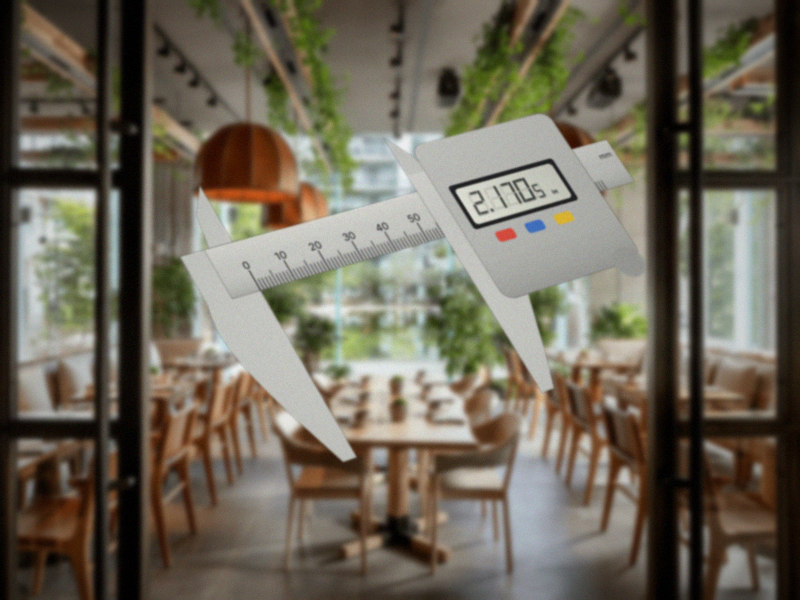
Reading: in 2.1705
